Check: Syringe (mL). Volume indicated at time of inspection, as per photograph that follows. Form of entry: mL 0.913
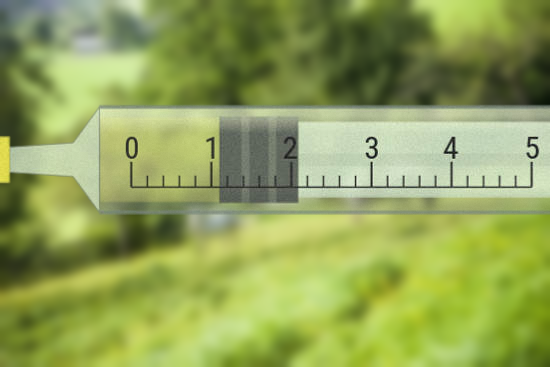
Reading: mL 1.1
